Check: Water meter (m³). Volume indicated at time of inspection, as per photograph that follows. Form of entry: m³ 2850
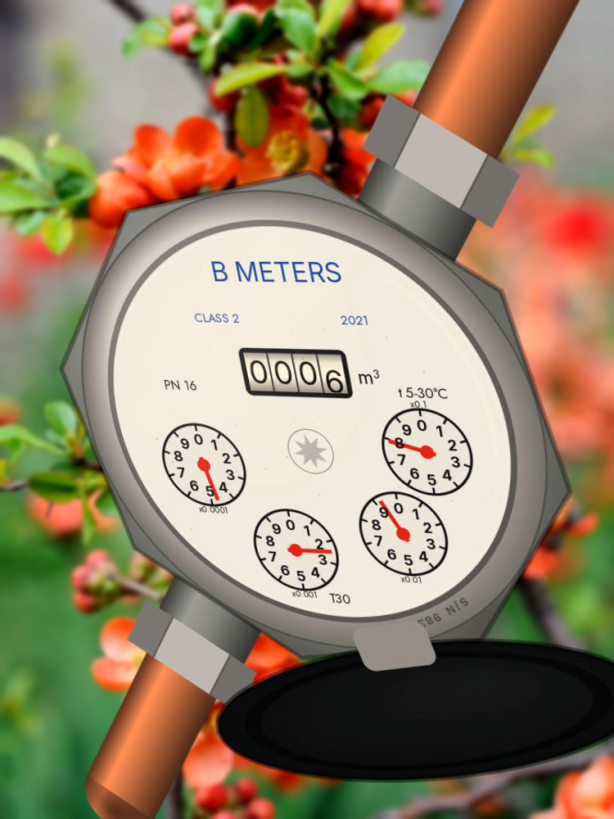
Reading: m³ 5.7924
